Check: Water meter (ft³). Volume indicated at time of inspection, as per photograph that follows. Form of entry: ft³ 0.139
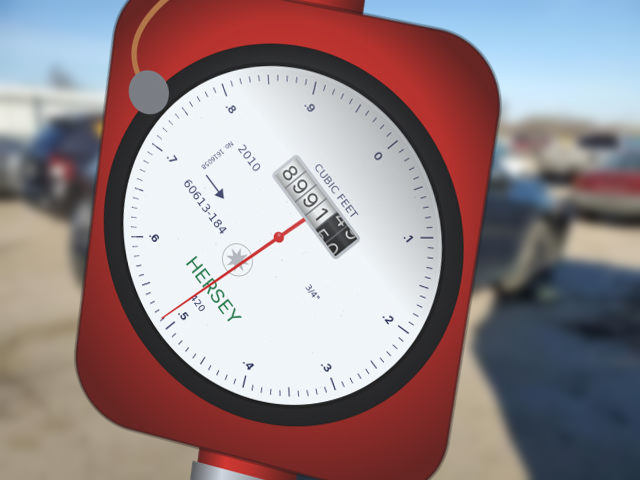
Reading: ft³ 899149.51
